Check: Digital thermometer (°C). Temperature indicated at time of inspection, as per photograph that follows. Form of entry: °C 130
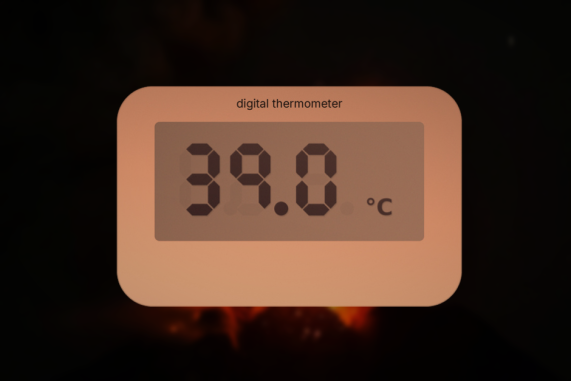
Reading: °C 39.0
